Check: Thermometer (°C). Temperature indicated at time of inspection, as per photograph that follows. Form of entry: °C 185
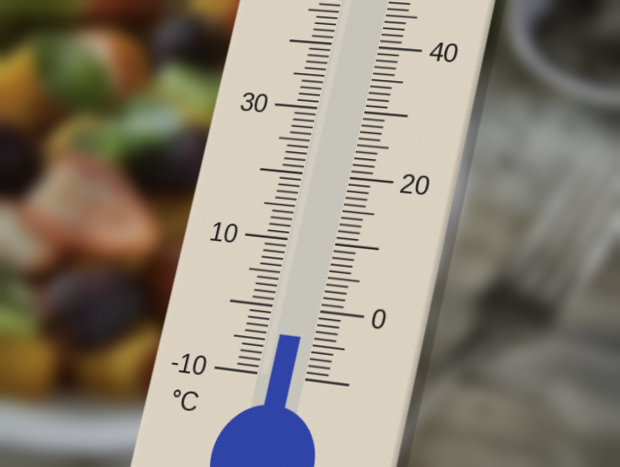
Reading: °C -4
